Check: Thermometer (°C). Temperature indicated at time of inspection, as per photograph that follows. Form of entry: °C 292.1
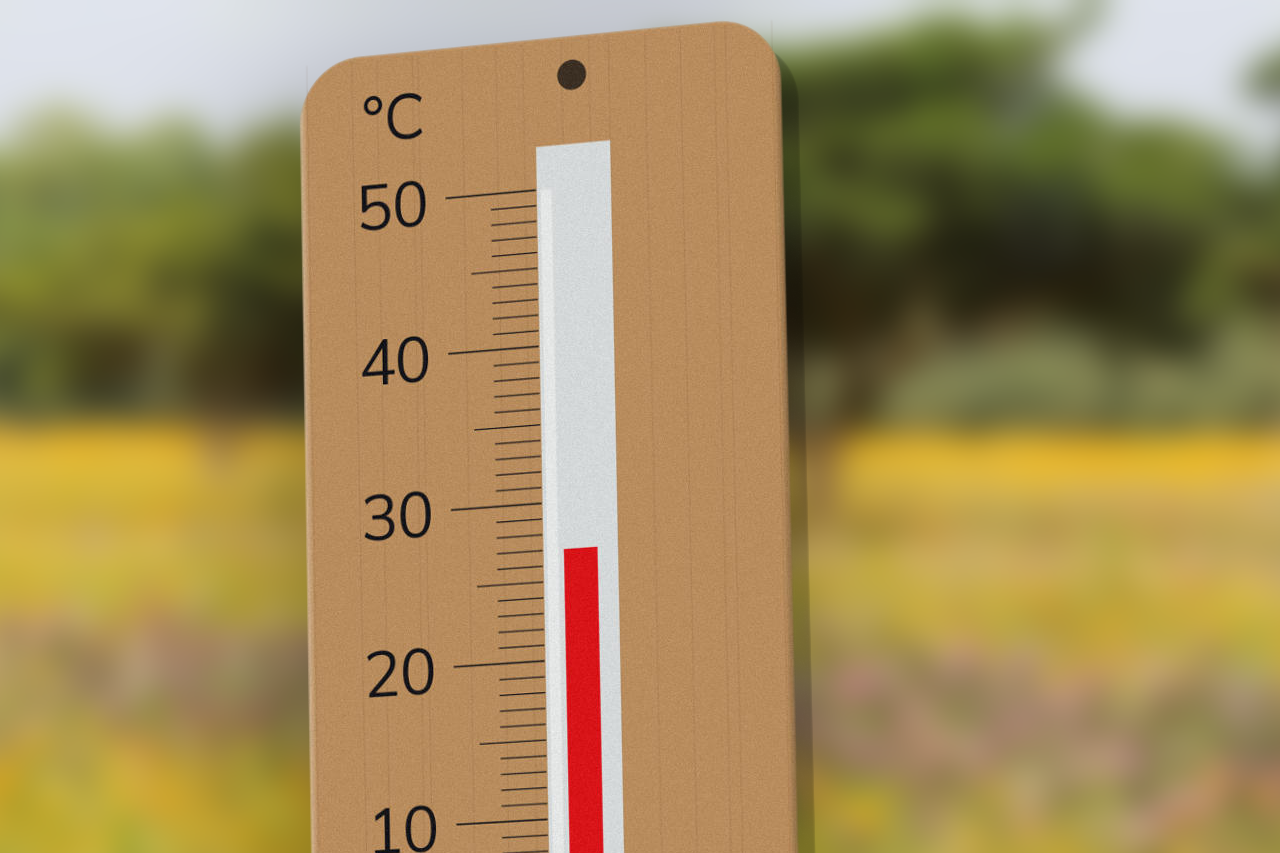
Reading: °C 27
